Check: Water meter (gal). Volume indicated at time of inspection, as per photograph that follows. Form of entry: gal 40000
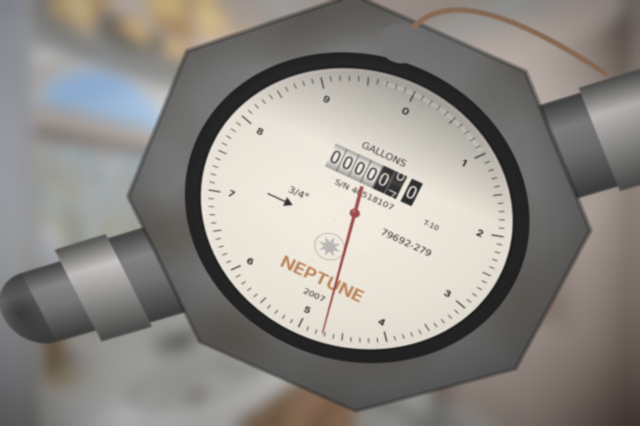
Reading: gal 64.7
